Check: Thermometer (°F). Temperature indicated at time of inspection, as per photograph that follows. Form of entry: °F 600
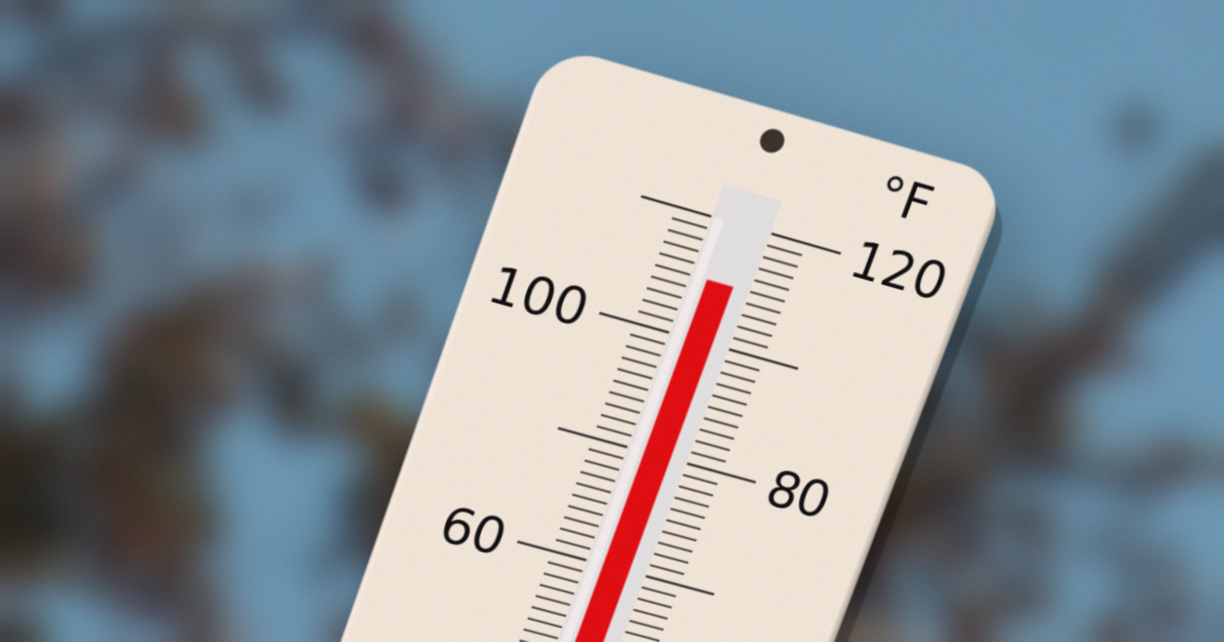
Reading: °F 110
